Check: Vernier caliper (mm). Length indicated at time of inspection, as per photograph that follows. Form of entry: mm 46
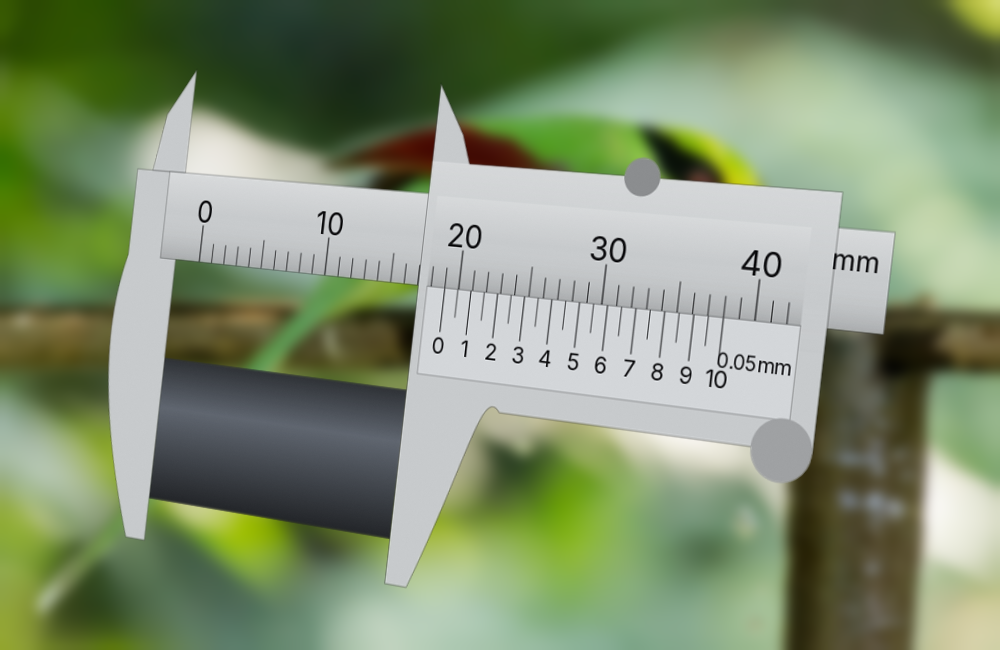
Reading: mm 19.0
